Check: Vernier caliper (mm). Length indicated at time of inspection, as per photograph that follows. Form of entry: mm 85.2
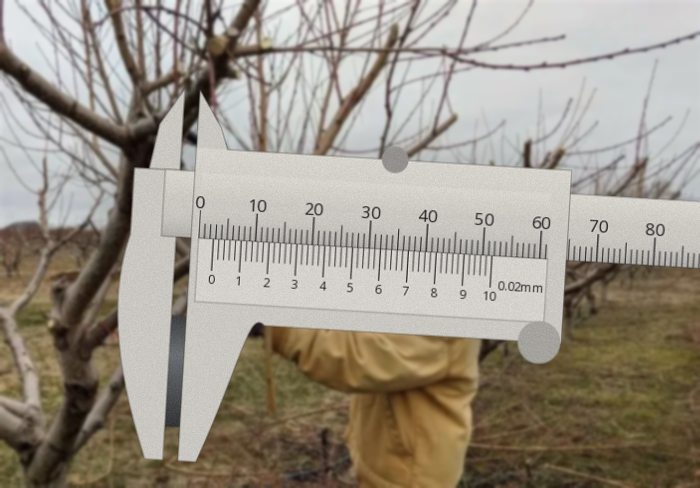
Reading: mm 2.6
